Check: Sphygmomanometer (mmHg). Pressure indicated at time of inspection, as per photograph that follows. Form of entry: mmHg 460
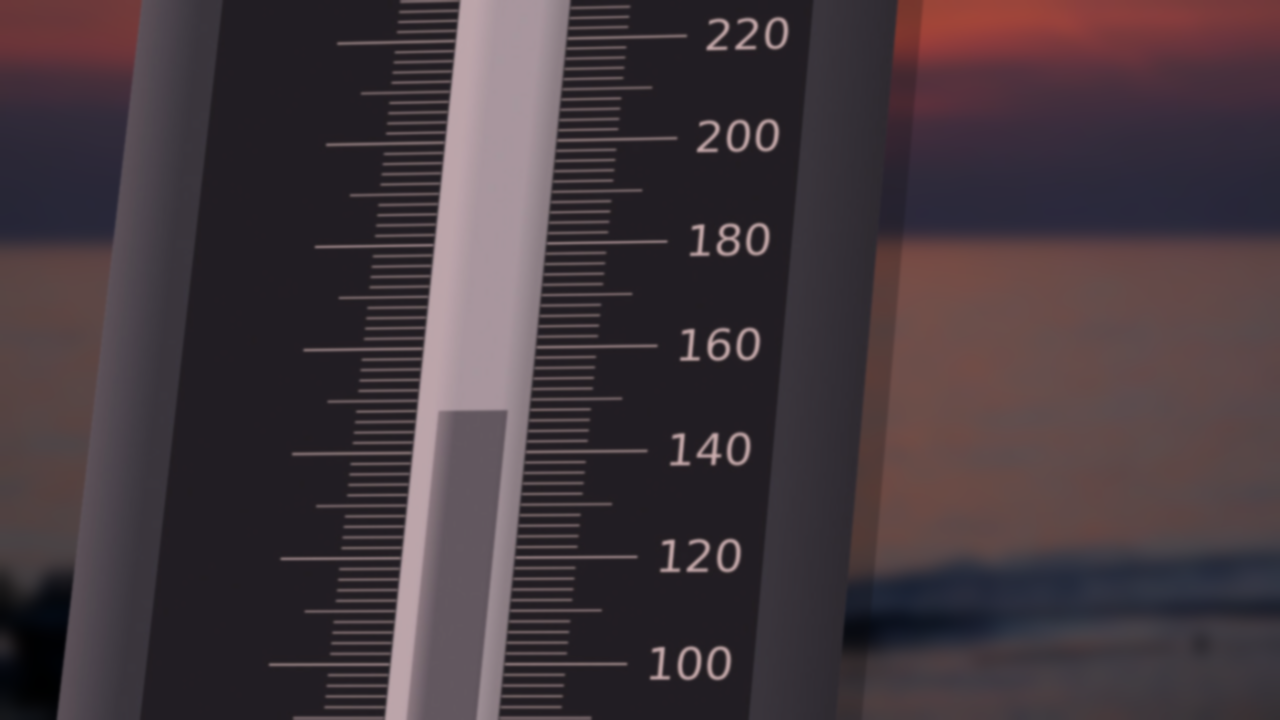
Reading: mmHg 148
